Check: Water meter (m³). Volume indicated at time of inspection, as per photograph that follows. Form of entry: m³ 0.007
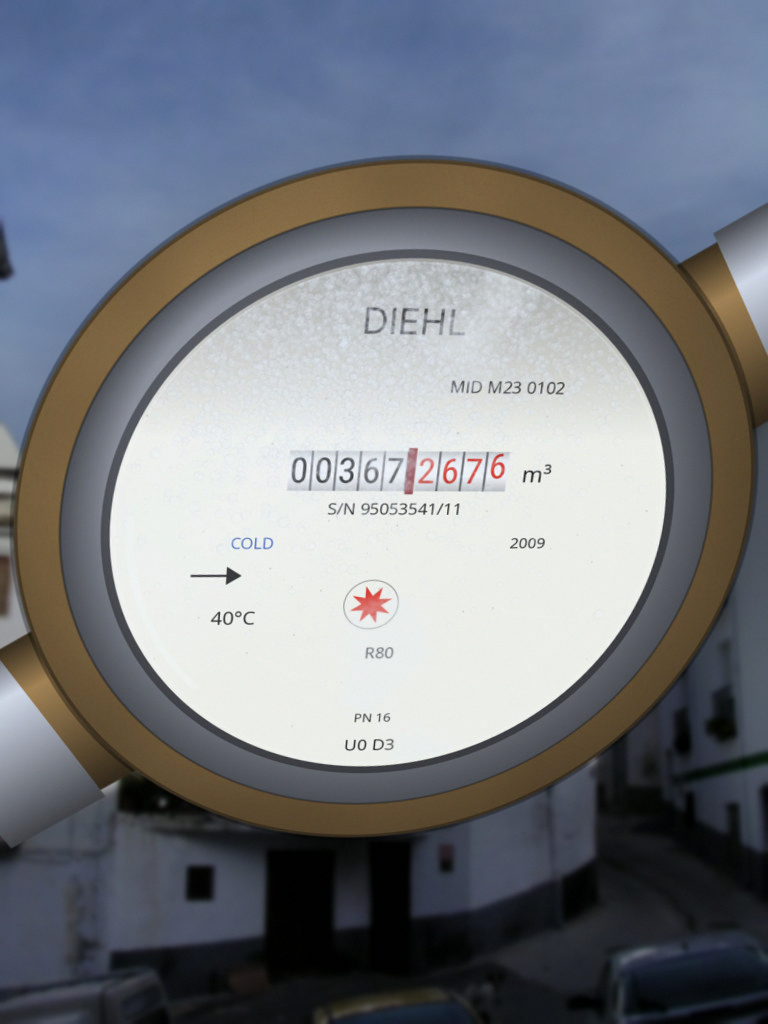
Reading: m³ 367.2676
